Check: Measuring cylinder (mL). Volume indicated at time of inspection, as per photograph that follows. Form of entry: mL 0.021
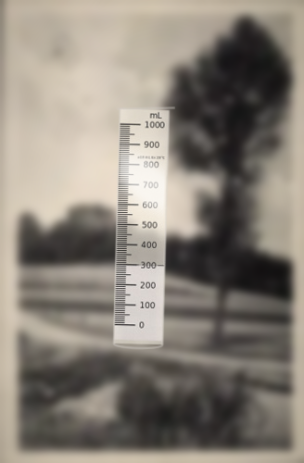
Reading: mL 300
